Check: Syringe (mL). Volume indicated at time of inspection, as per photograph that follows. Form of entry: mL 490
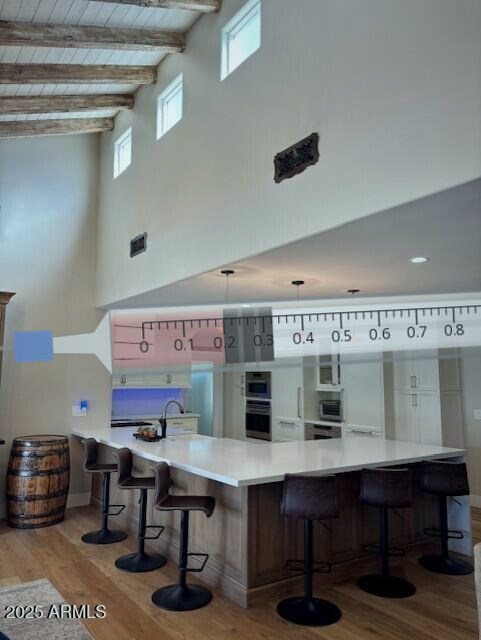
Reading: mL 0.2
